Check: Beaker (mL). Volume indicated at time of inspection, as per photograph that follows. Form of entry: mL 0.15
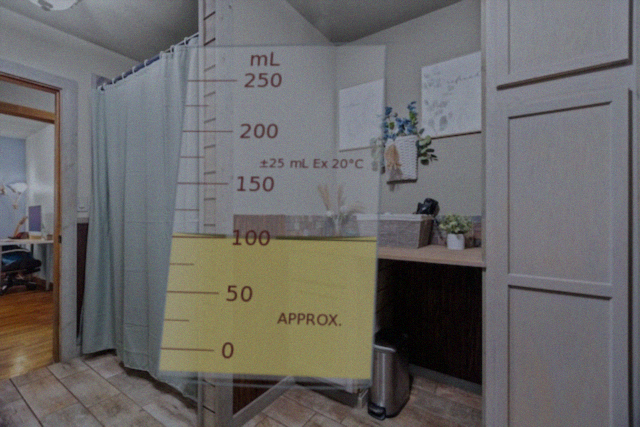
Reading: mL 100
